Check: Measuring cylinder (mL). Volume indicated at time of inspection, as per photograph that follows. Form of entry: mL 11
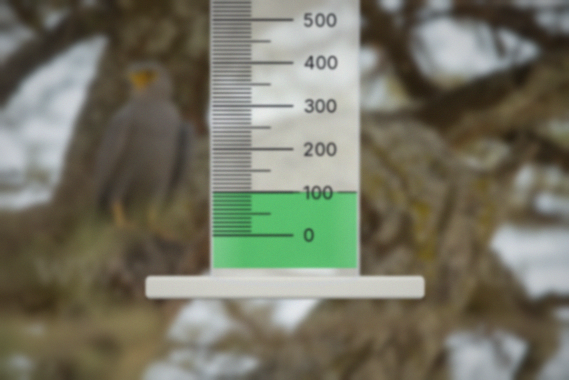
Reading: mL 100
